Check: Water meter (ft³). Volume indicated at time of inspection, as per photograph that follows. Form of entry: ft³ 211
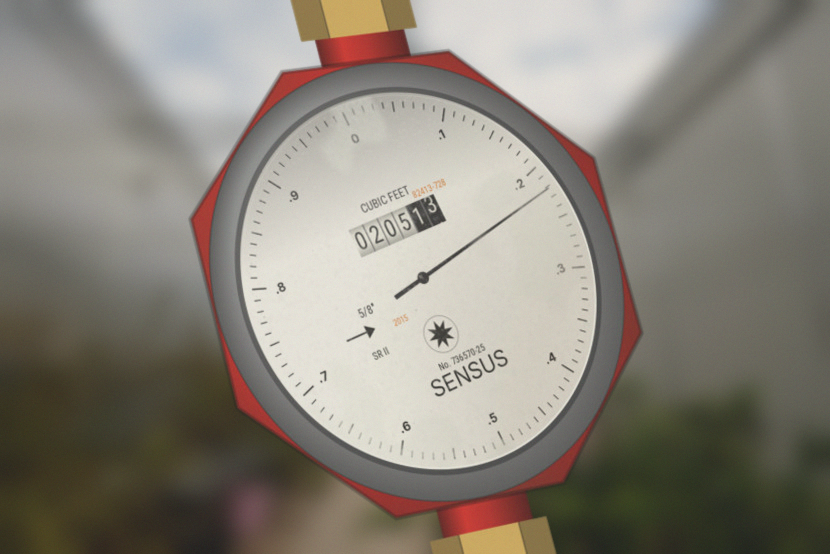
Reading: ft³ 20513.22
